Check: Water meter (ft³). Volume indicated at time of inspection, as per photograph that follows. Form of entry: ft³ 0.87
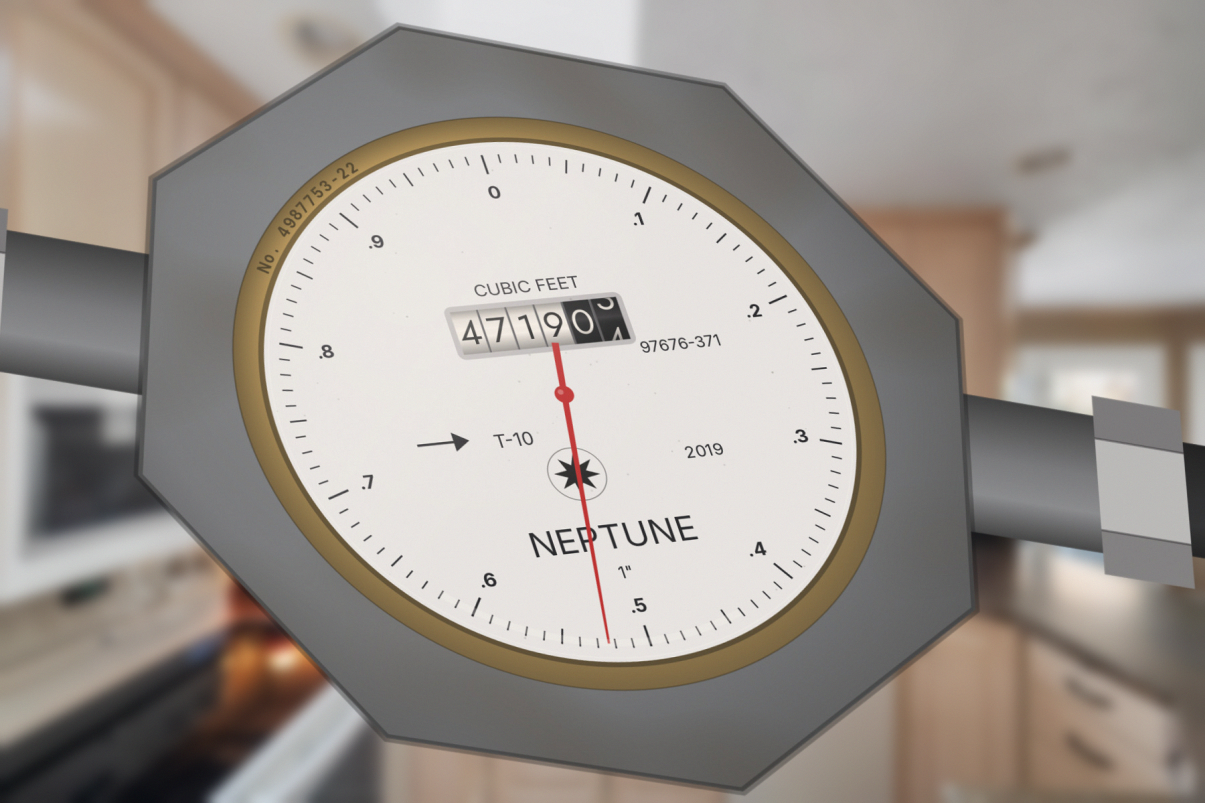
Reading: ft³ 471903.52
